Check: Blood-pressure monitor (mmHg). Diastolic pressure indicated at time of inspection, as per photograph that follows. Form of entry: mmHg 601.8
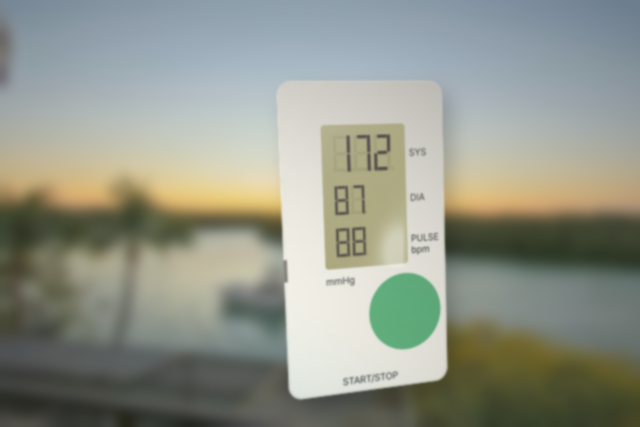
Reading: mmHg 87
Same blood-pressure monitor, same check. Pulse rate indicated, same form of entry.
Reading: bpm 88
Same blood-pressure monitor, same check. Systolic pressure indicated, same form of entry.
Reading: mmHg 172
